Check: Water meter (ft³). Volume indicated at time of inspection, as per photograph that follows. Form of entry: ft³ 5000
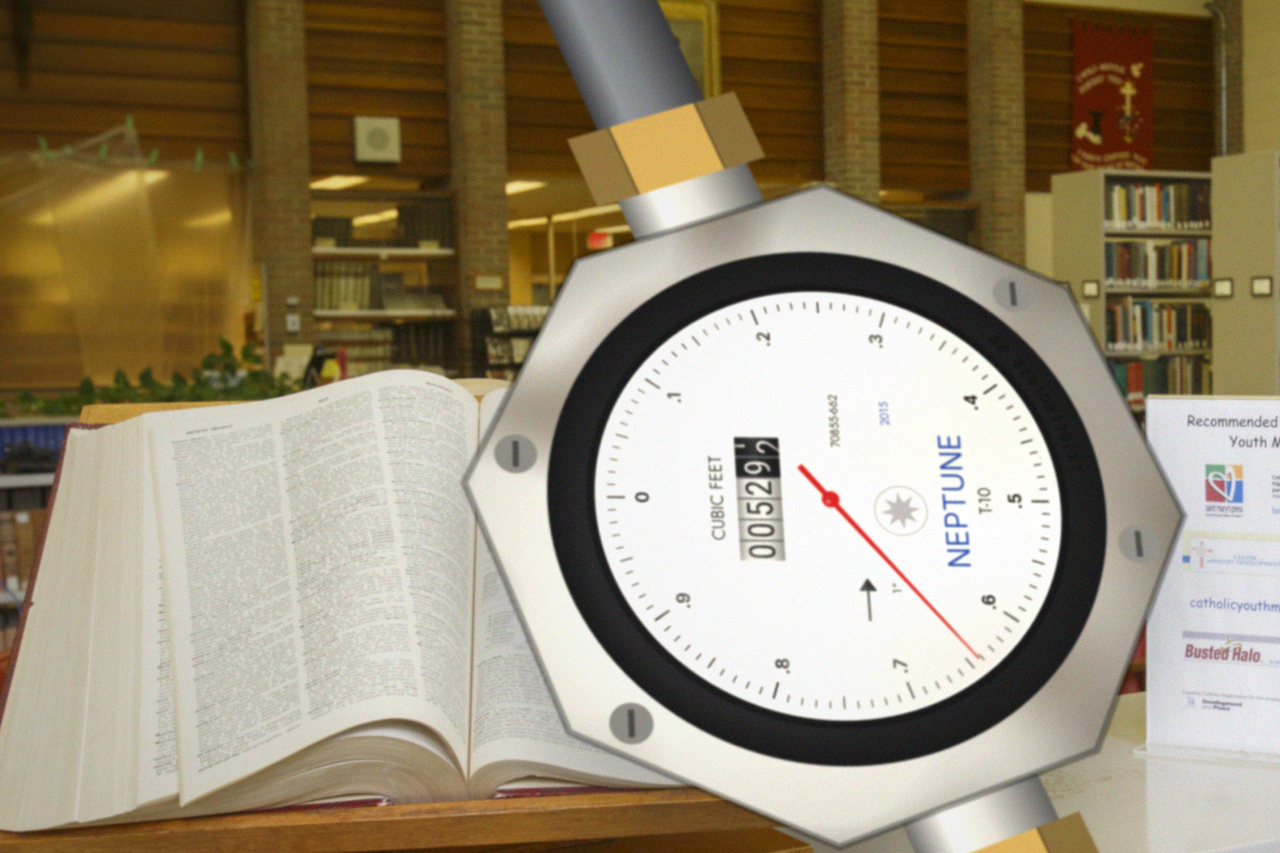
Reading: ft³ 5291.64
